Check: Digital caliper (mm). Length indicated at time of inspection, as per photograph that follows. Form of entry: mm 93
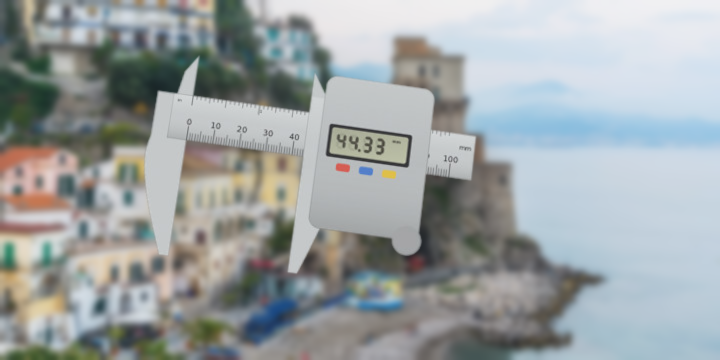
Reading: mm 44.33
